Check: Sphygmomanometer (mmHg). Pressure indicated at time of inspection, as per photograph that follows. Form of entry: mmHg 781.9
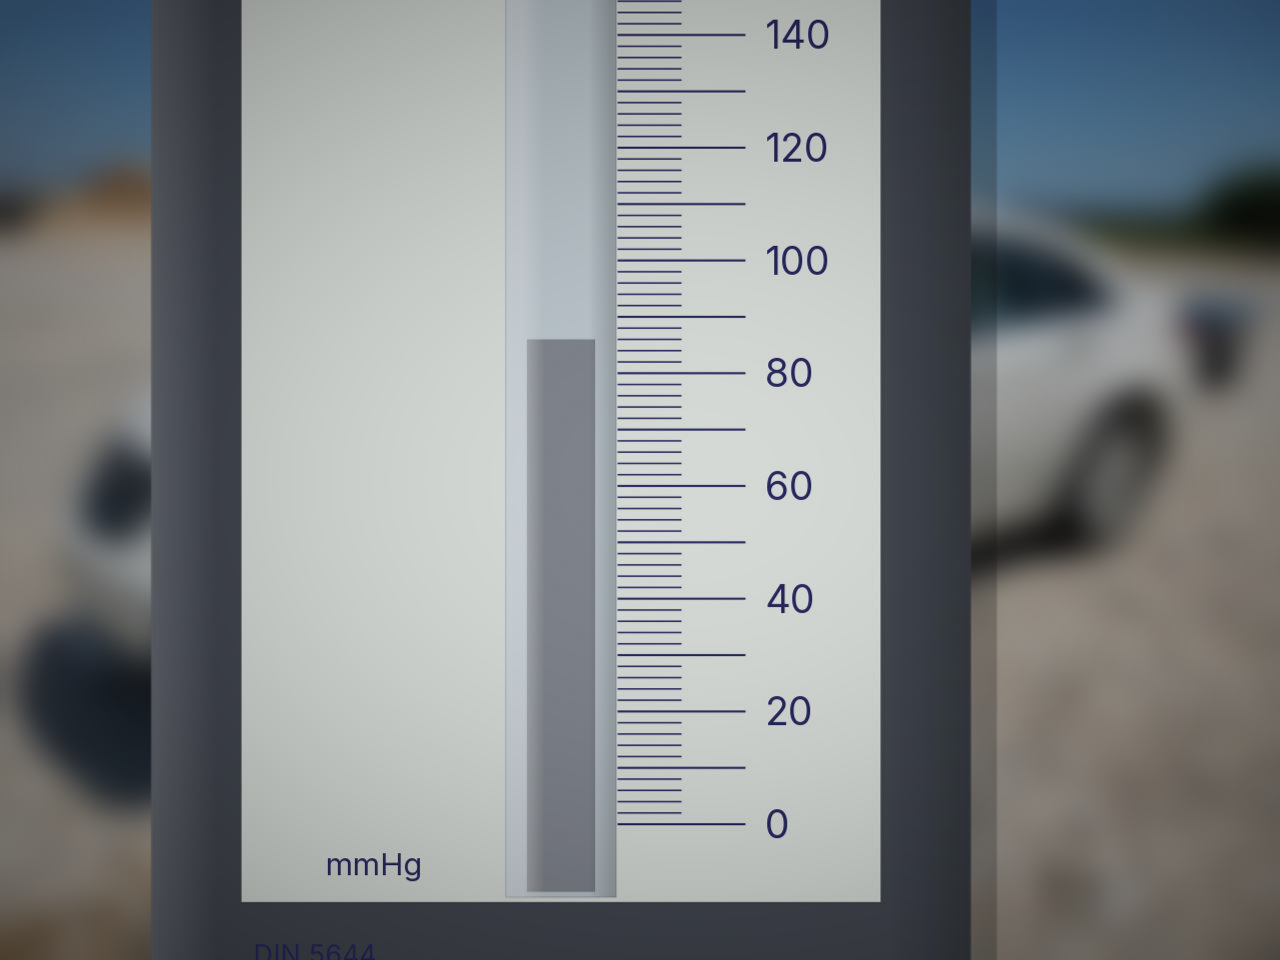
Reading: mmHg 86
